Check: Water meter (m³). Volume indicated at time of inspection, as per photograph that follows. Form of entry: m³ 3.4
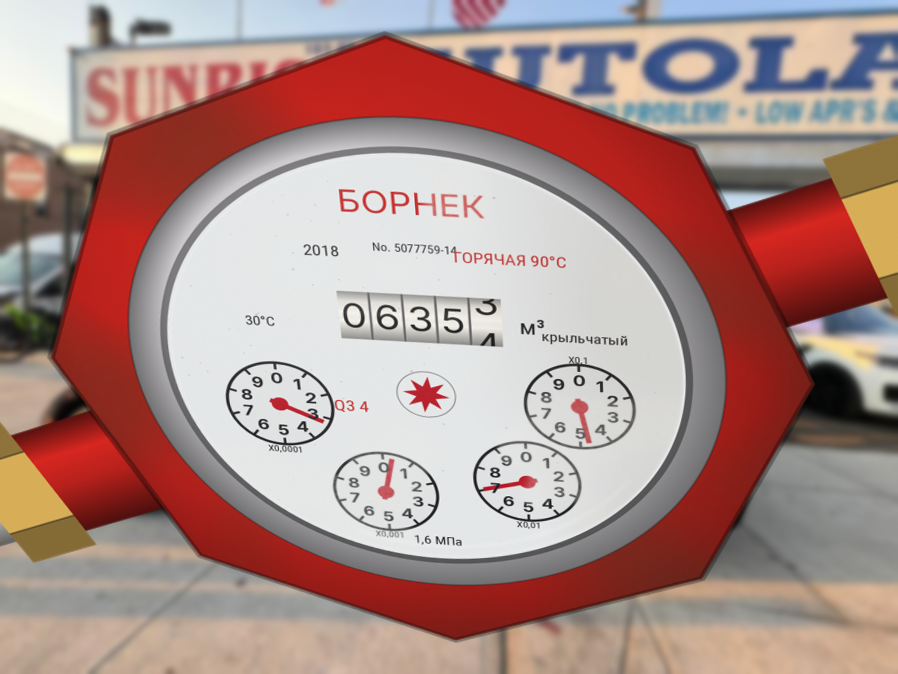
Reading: m³ 6353.4703
